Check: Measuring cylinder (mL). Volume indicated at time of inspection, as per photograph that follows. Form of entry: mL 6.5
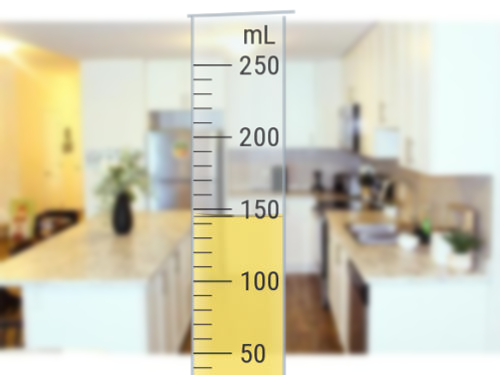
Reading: mL 145
